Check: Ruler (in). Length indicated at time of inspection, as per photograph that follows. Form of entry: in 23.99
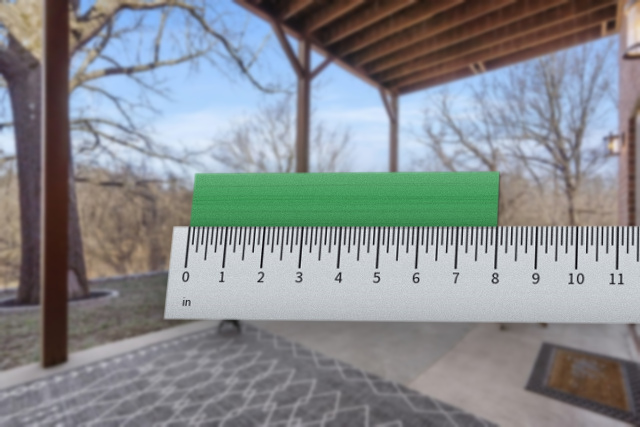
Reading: in 8
